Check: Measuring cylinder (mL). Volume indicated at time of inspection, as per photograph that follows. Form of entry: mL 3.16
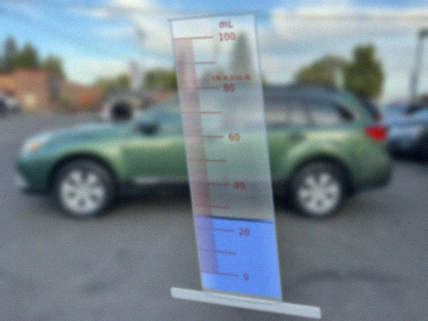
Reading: mL 25
